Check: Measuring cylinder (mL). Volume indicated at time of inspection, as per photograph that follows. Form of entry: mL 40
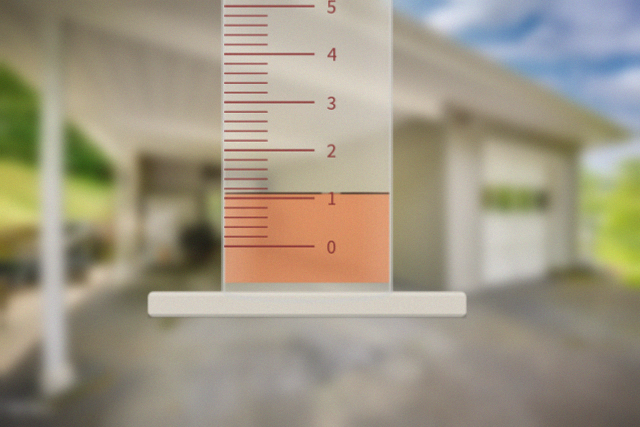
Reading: mL 1.1
